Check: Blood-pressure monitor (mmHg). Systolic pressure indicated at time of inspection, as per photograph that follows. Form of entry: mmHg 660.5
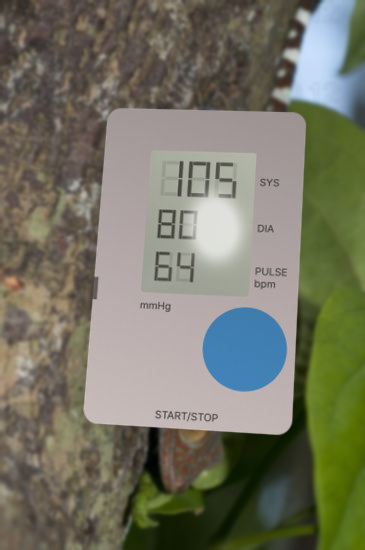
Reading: mmHg 105
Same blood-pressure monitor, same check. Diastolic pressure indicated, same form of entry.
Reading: mmHg 80
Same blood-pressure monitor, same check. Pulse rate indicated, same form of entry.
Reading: bpm 64
